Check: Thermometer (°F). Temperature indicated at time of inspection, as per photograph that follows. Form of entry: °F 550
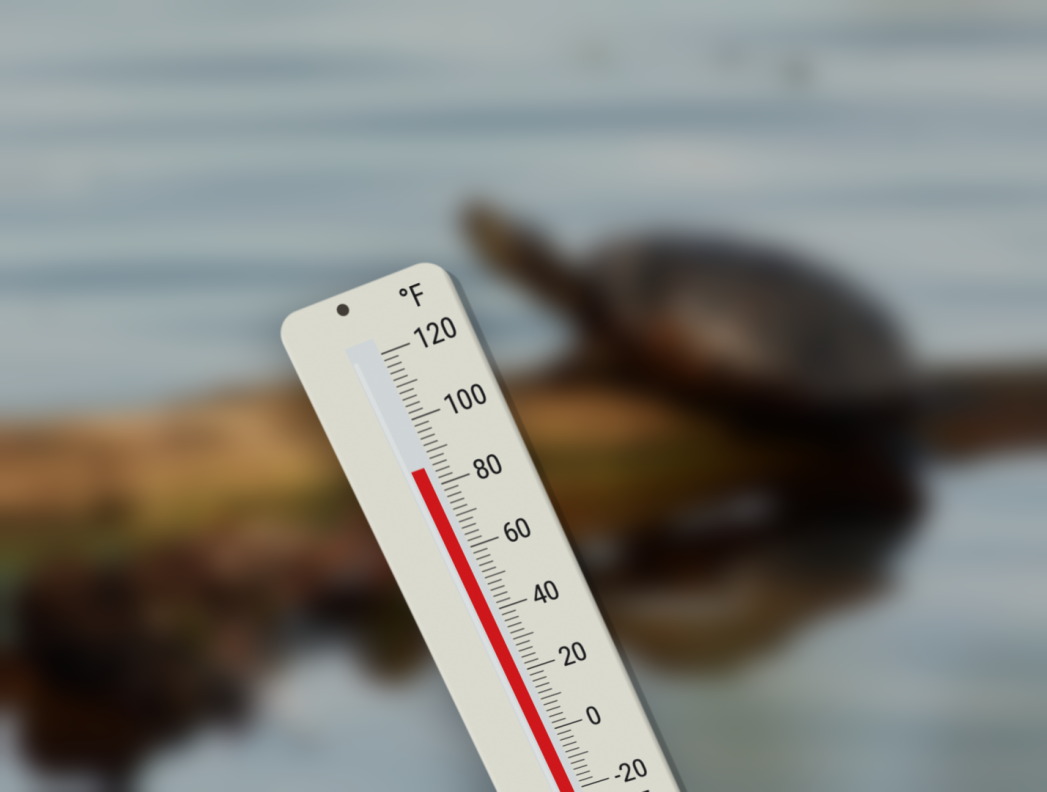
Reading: °F 86
